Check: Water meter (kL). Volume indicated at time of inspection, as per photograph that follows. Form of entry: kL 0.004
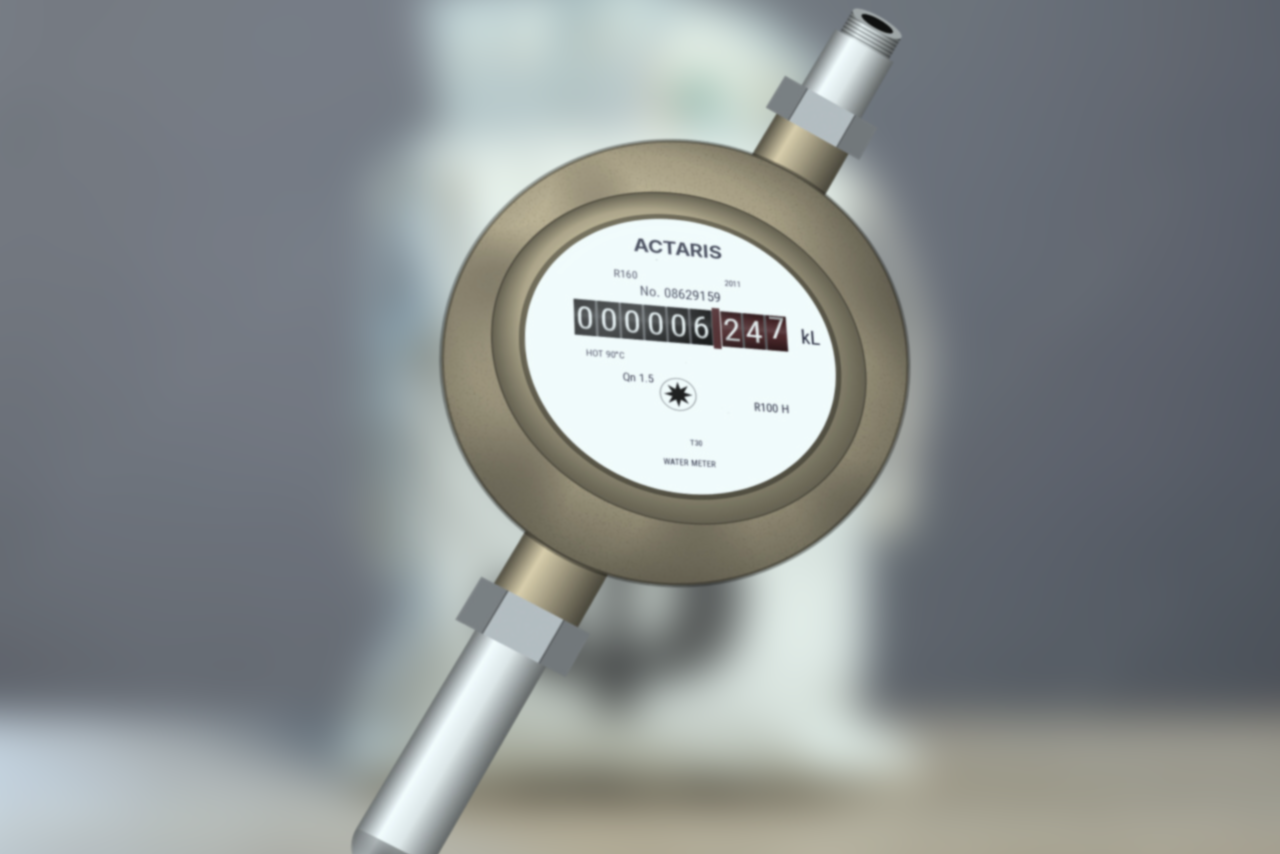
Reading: kL 6.247
